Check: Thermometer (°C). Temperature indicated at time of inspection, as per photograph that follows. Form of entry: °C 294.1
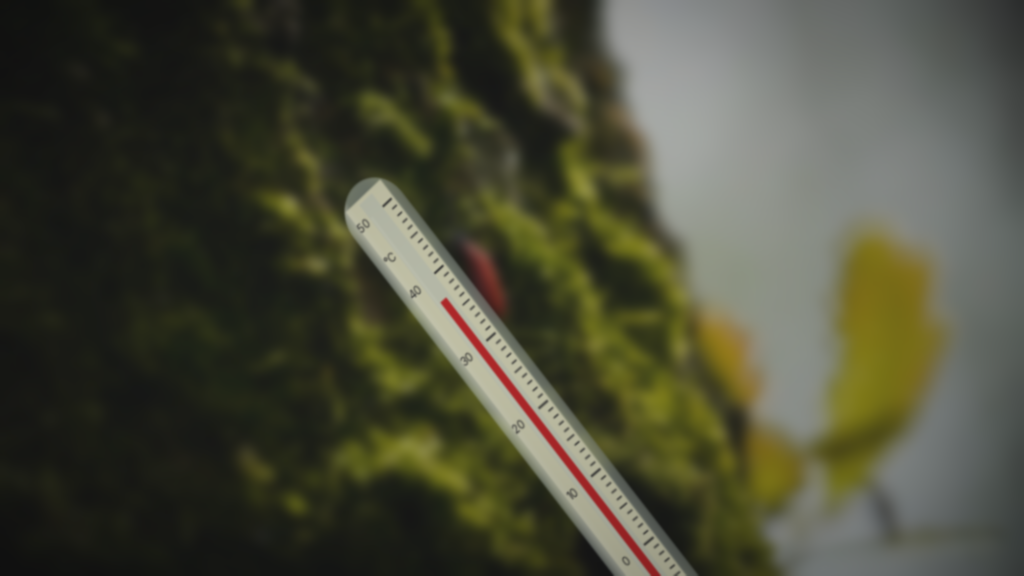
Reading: °C 37
